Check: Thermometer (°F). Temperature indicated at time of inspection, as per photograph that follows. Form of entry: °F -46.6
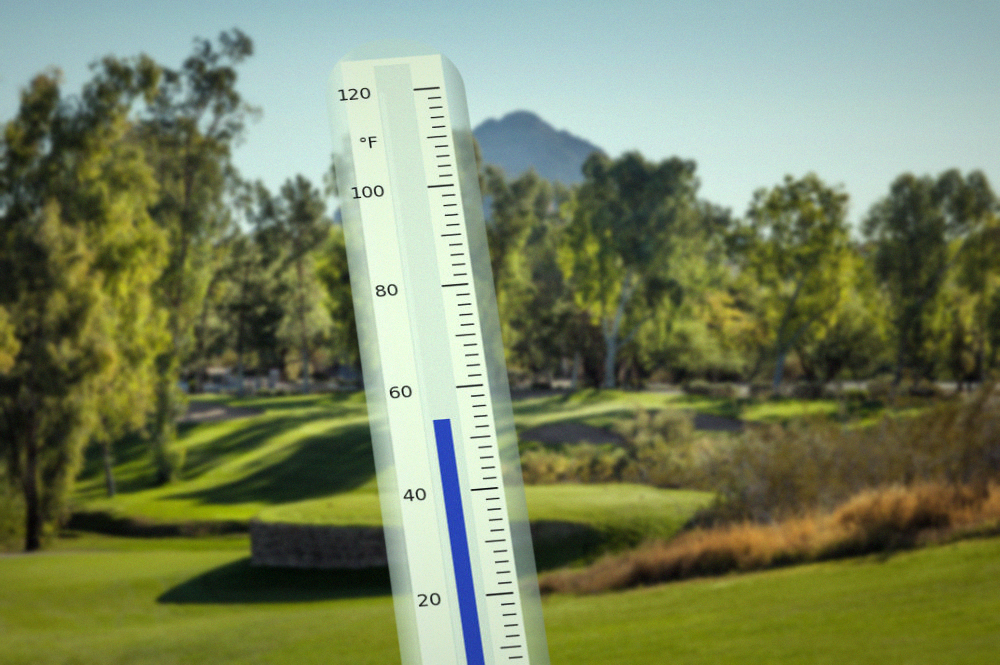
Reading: °F 54
